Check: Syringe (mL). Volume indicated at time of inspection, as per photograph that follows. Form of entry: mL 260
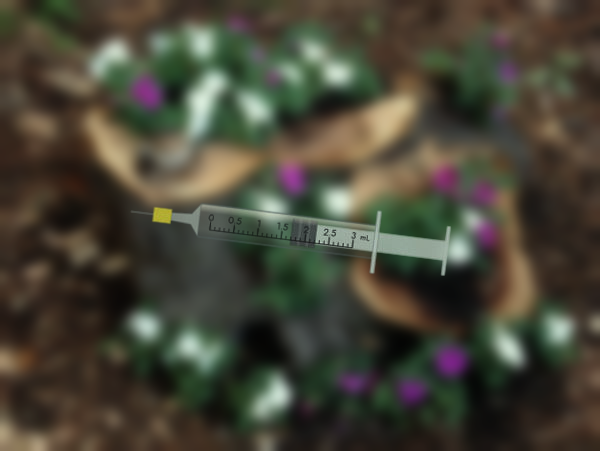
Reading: mL 1.7
